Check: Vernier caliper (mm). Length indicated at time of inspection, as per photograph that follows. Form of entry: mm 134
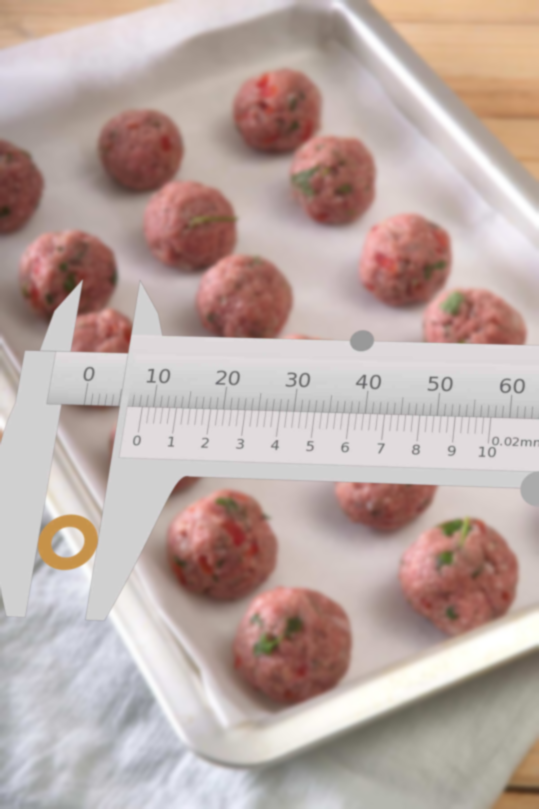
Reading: mm 8.4
